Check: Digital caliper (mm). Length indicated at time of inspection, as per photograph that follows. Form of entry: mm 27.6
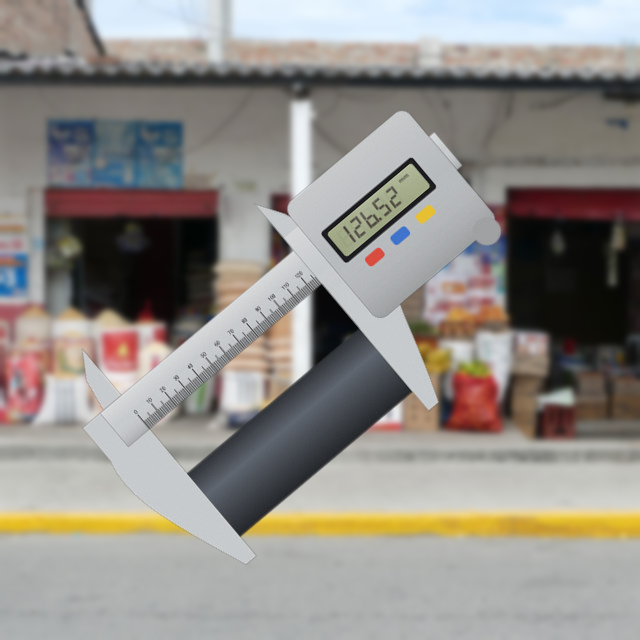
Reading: mm 126.52
